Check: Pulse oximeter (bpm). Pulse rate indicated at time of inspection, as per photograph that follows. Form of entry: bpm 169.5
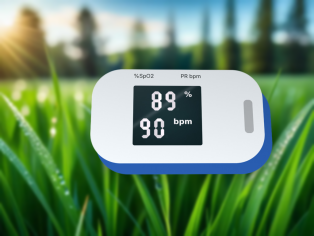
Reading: bpm 90
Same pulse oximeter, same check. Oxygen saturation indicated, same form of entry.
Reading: % 89
